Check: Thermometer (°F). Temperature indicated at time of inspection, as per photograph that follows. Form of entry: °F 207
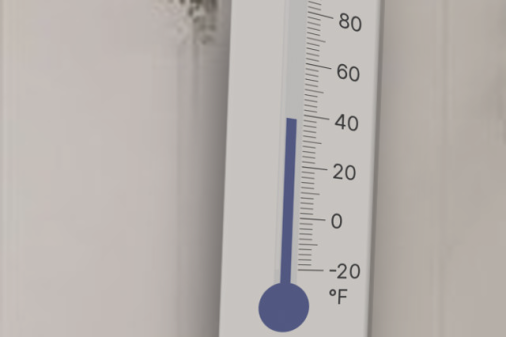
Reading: °F 38
